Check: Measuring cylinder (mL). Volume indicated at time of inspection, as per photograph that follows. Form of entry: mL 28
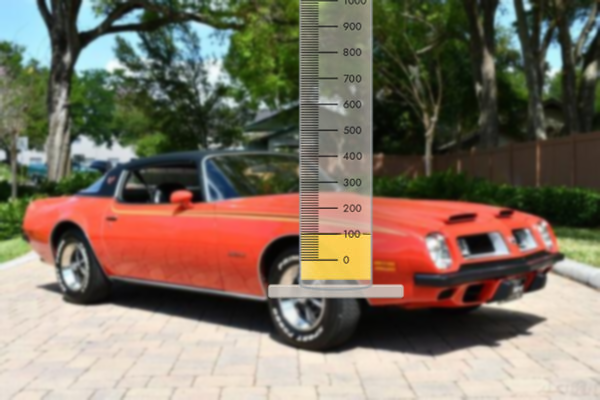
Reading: mL 100
